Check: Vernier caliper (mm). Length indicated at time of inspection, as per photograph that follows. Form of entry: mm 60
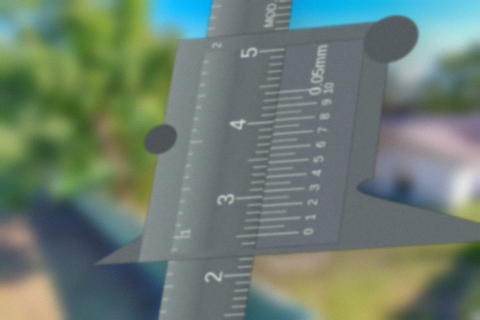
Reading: mm 25.0
